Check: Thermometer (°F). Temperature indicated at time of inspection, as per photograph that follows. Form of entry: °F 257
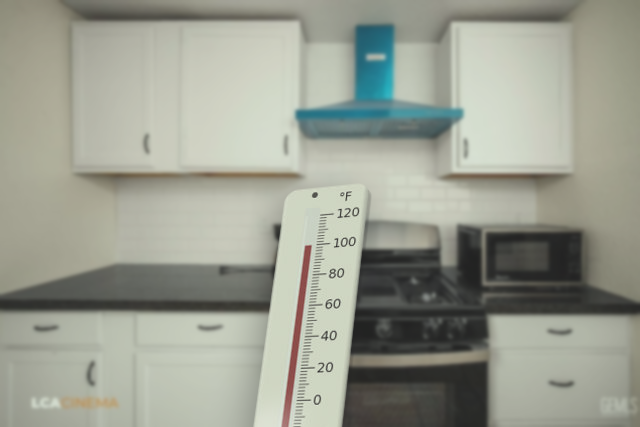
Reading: °F 100
